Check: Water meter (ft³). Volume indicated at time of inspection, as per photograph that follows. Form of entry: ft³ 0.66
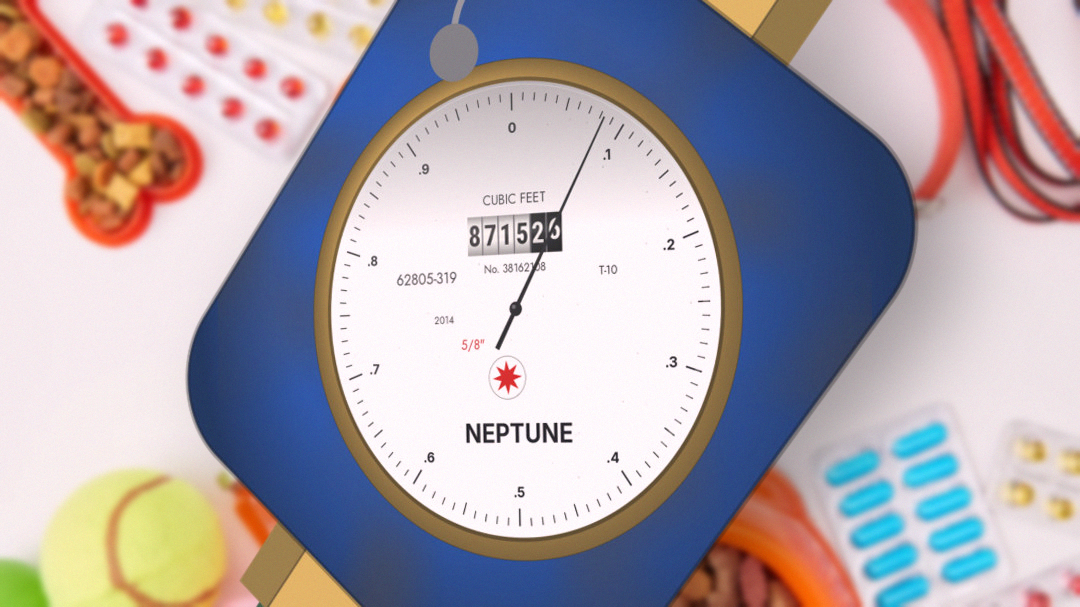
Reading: ft³ 871526.08
